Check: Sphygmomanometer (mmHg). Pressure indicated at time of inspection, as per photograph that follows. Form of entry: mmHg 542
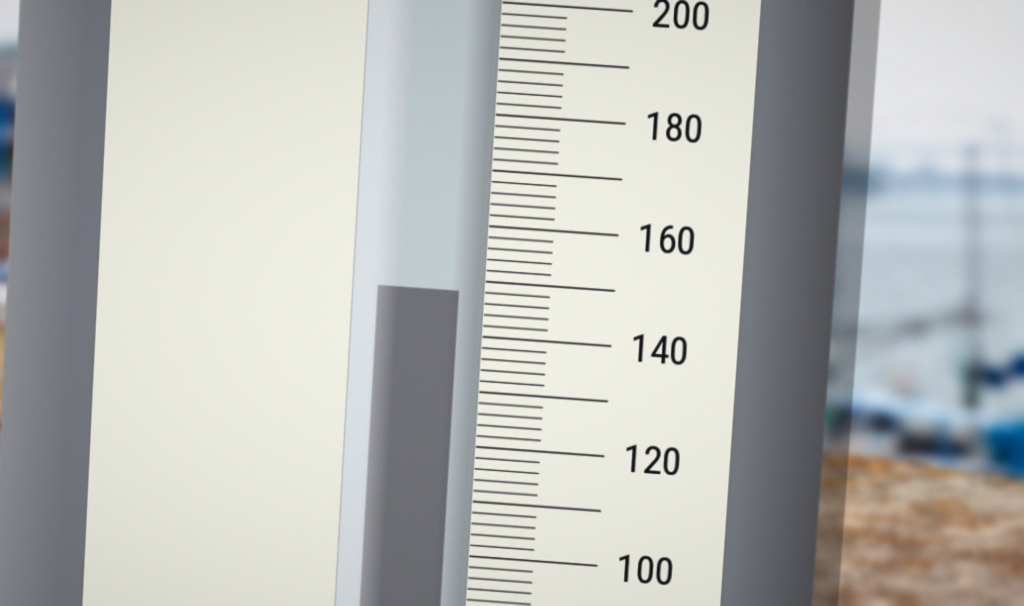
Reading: mmHg 148
